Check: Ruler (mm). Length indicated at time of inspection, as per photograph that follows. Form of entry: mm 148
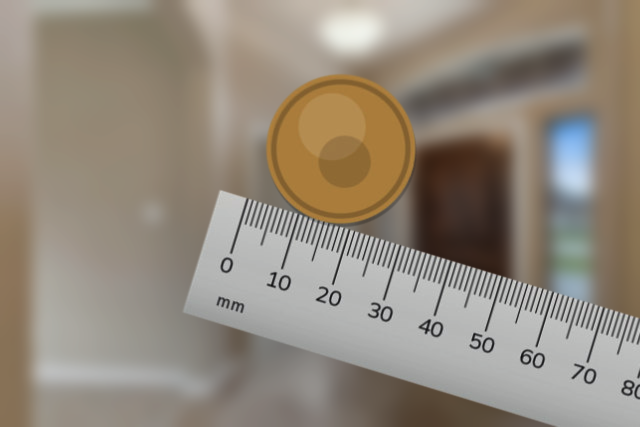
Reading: mm 28
